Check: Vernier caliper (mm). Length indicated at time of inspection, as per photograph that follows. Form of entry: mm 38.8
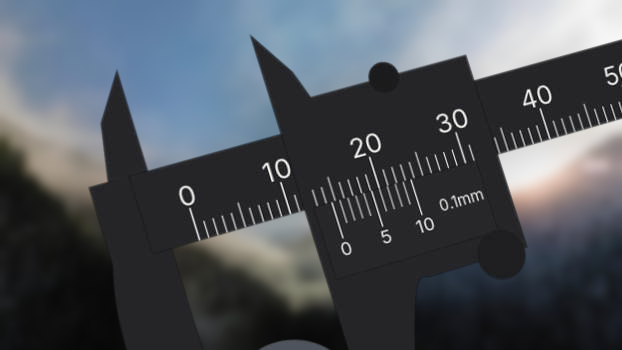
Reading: mm 14.6
